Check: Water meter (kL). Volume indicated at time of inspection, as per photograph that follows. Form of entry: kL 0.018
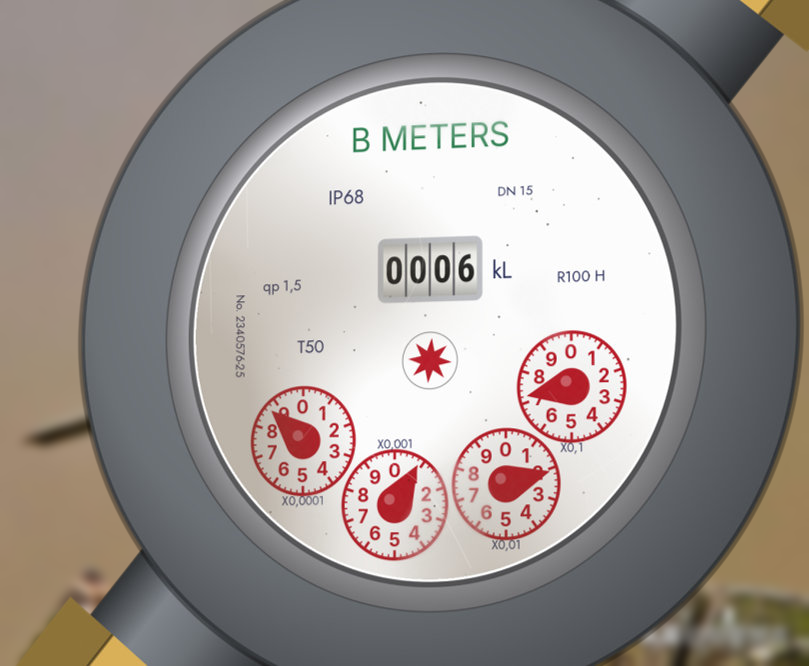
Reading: kL 6.7208
